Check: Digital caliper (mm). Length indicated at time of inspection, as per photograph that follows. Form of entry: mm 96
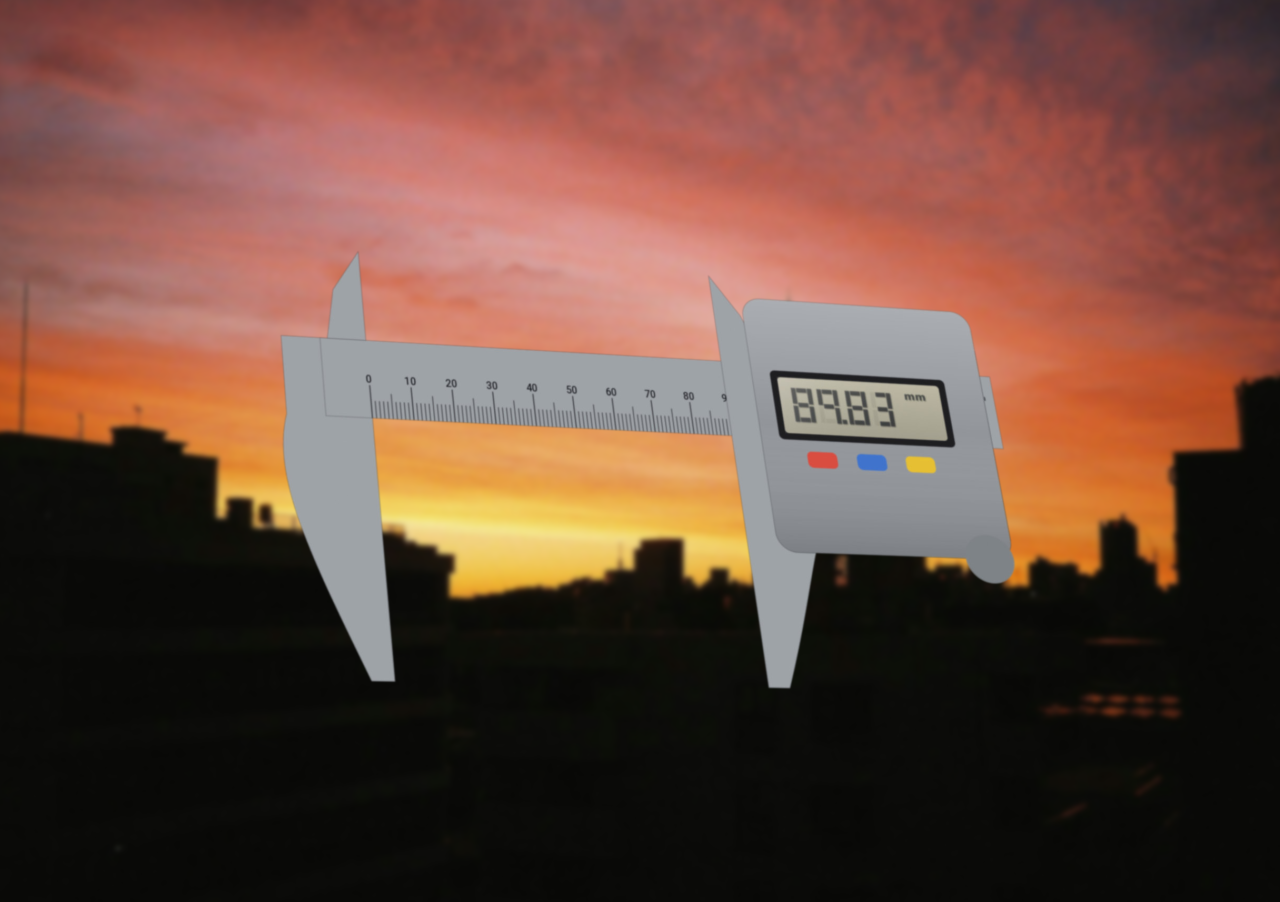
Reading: mm 89.83
